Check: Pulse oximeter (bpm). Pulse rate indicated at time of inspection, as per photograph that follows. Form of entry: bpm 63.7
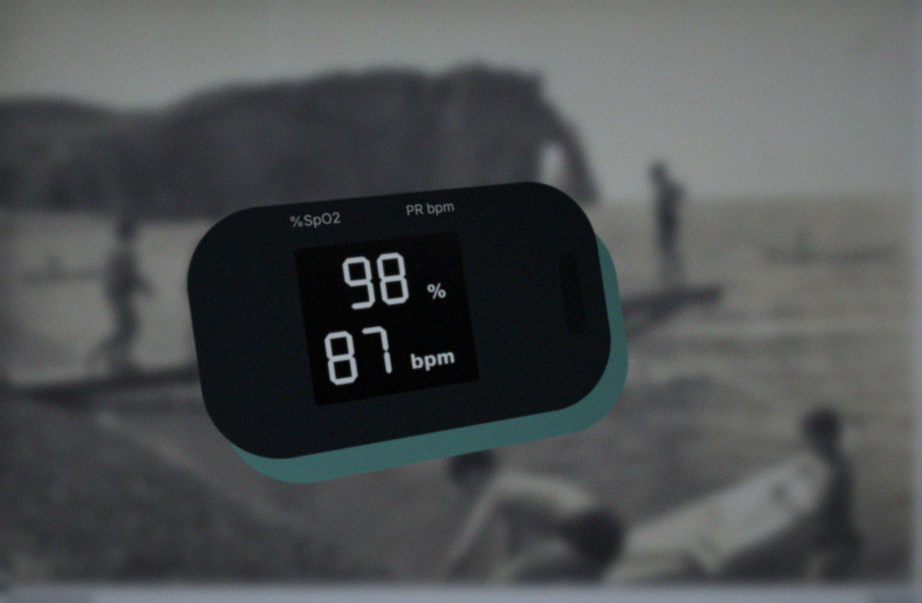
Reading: bpm 87
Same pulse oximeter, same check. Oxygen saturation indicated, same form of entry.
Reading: % 98
